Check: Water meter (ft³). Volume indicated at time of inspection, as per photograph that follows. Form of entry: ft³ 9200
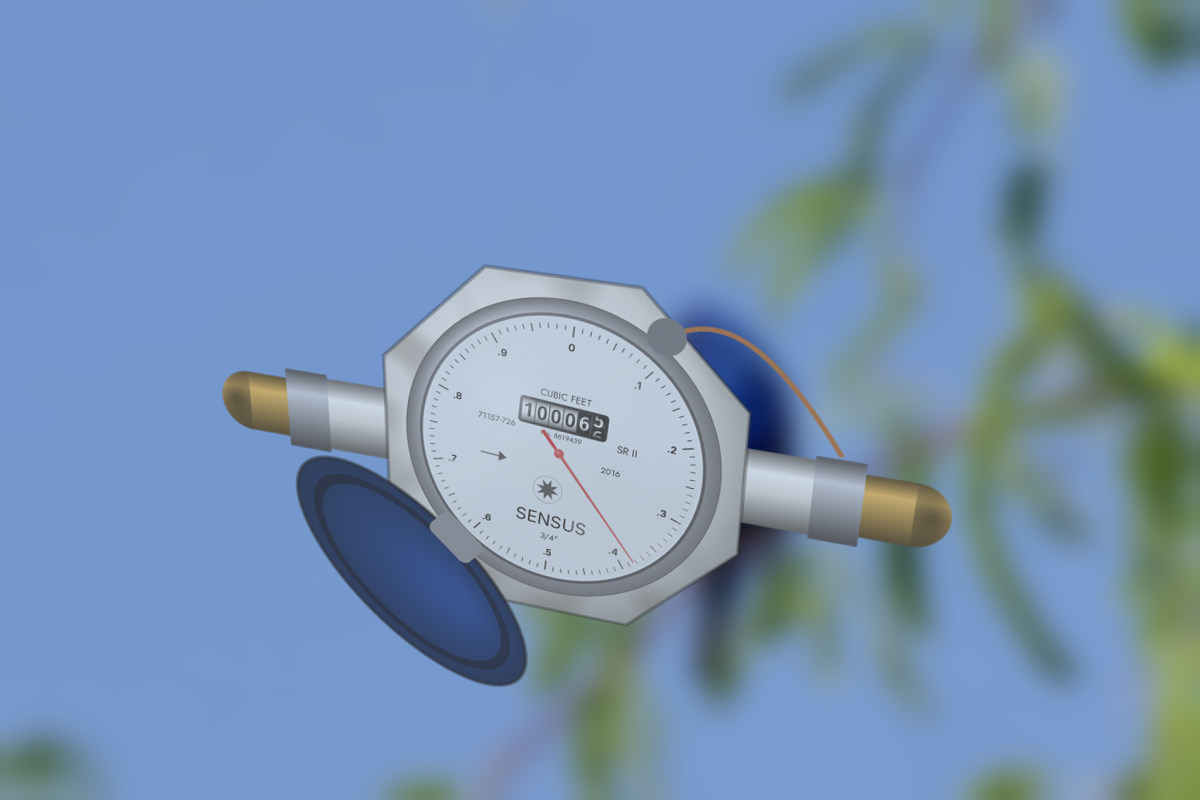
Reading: ft³ 100065.38
